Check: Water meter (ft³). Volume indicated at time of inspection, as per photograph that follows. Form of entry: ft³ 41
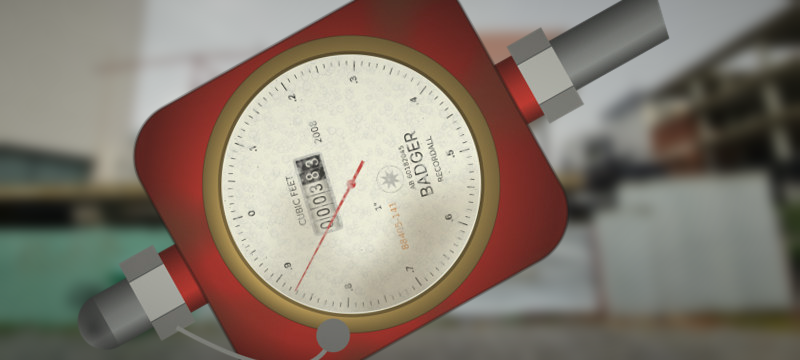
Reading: ft³ 382.87
